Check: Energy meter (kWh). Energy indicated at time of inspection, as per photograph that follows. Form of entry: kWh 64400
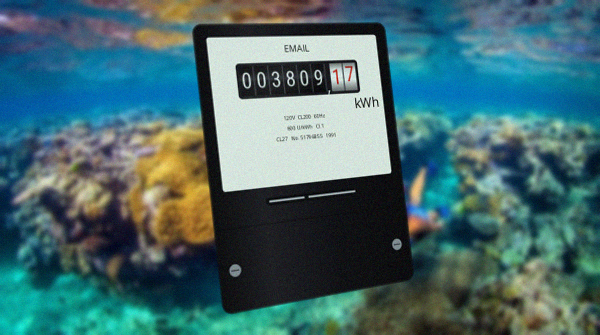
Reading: kWh 3809.17
